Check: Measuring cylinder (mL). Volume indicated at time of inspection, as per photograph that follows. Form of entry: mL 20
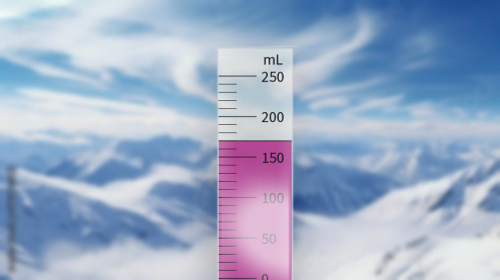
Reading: mL 170
